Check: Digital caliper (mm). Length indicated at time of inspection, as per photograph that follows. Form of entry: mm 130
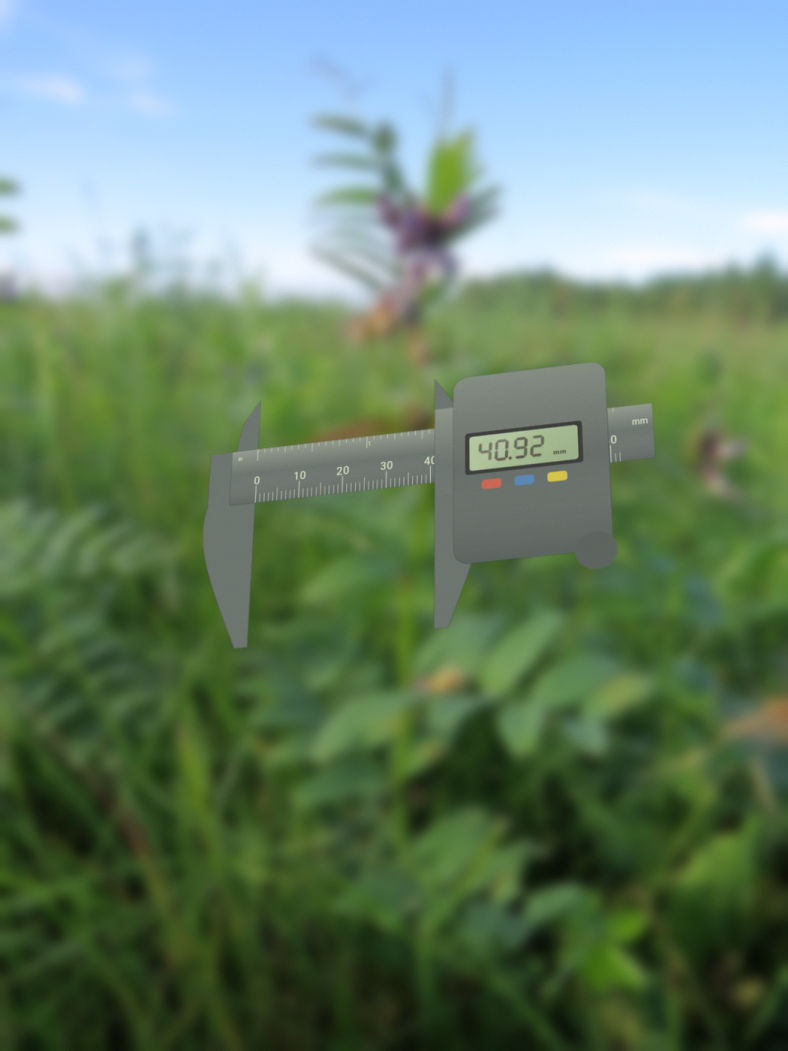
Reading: mm 40.92
